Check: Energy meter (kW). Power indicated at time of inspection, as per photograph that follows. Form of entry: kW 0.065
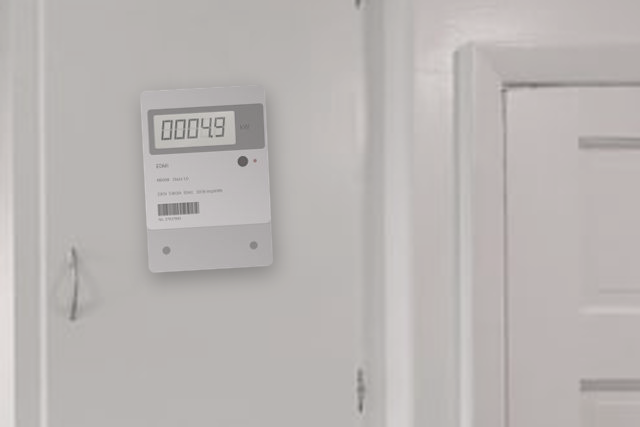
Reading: kW 4.9
